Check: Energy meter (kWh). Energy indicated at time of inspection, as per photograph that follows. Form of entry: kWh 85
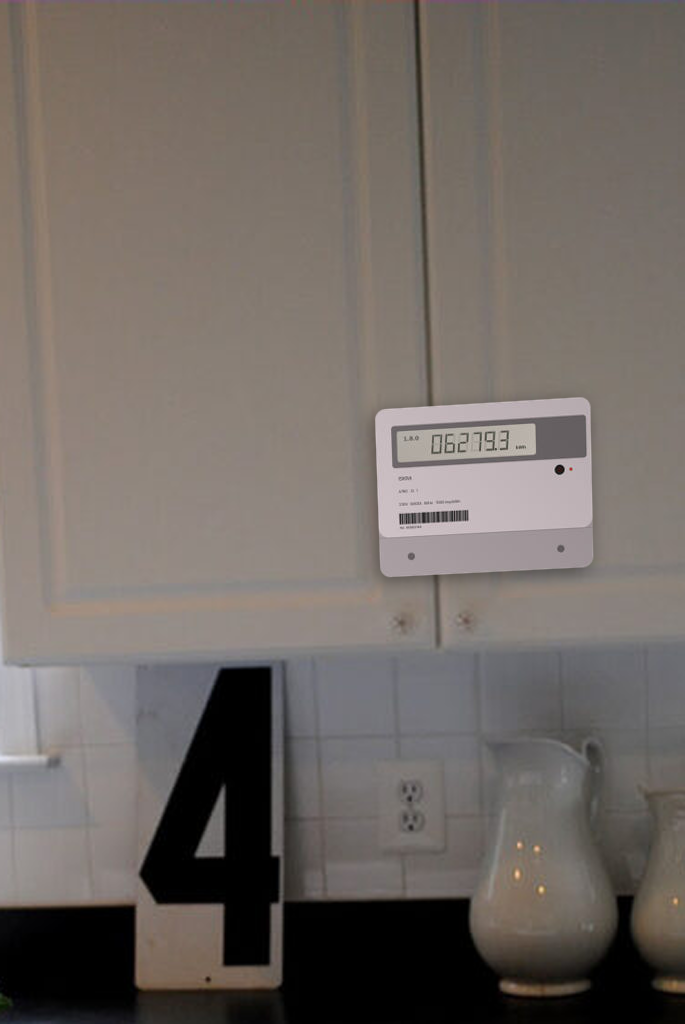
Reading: kWh 6279.3
